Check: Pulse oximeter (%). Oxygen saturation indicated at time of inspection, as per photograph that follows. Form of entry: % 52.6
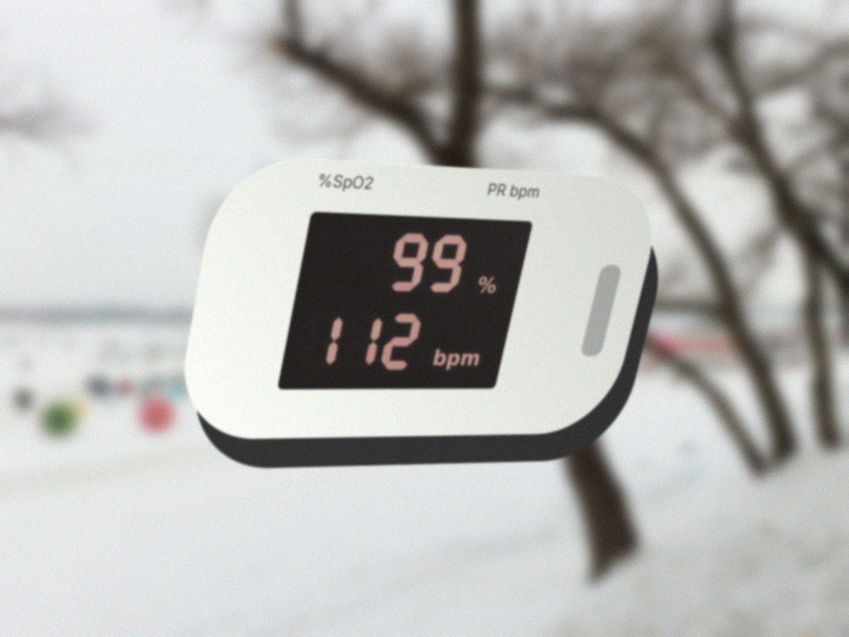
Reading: % 99
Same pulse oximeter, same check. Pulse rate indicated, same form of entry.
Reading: bpm 112
